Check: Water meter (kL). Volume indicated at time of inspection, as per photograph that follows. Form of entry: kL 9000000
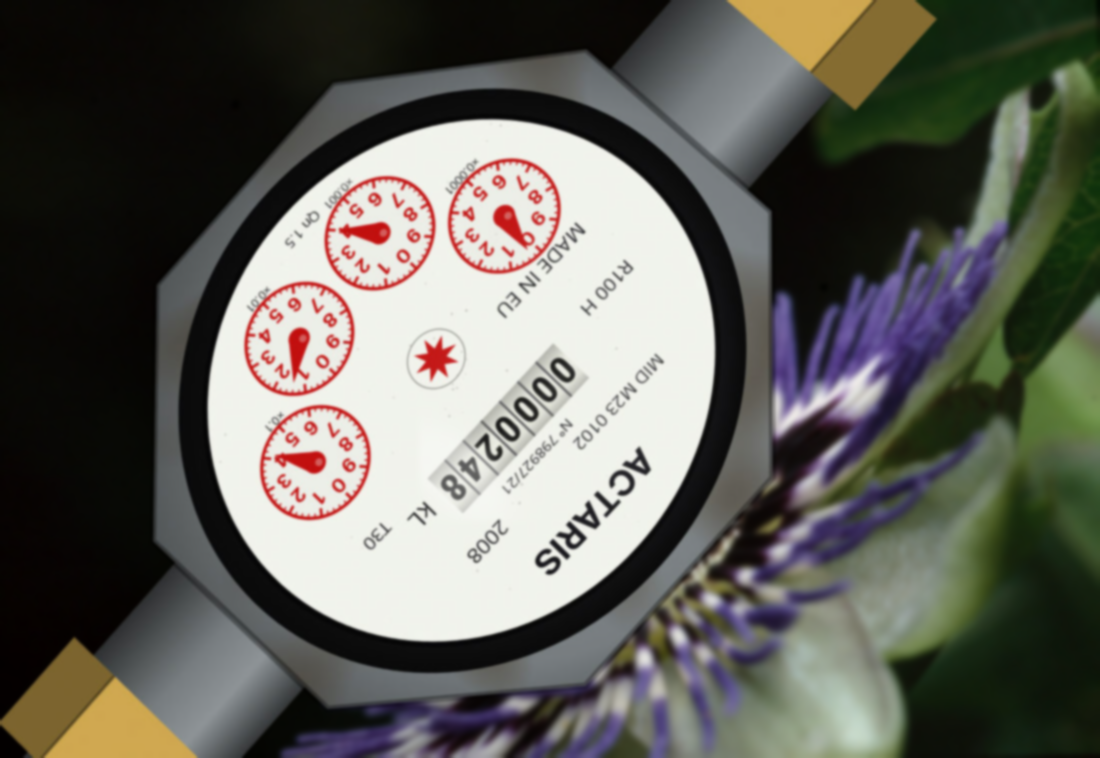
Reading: kL 248.4140
